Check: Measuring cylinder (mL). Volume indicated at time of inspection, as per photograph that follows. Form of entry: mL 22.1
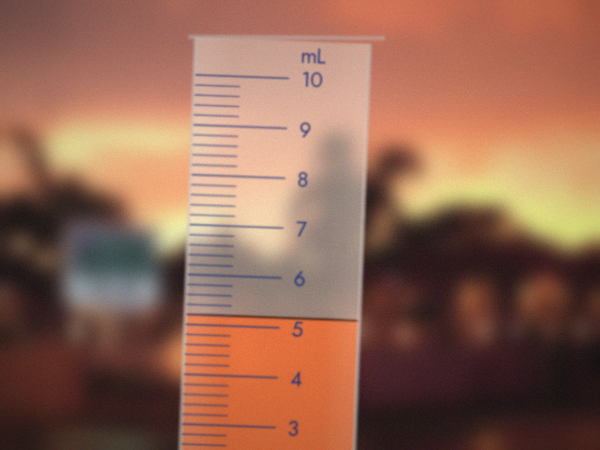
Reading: mL 5.2
